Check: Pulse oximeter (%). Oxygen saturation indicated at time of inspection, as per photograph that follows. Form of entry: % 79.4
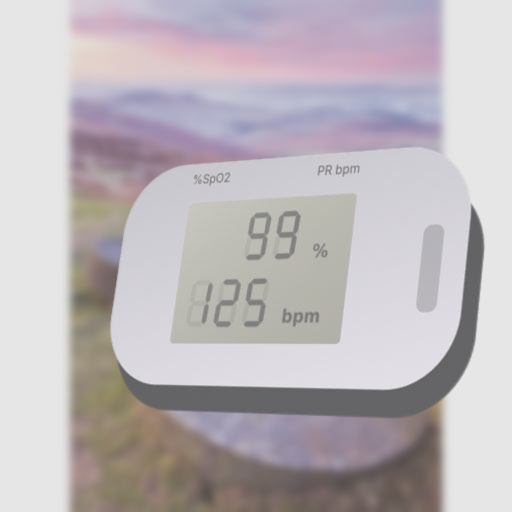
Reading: % 99
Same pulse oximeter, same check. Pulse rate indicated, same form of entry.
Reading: bpm 125
